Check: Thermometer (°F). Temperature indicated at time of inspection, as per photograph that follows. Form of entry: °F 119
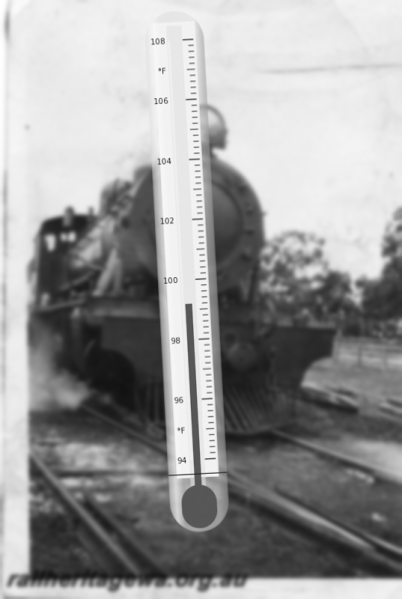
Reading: °F 99.2
